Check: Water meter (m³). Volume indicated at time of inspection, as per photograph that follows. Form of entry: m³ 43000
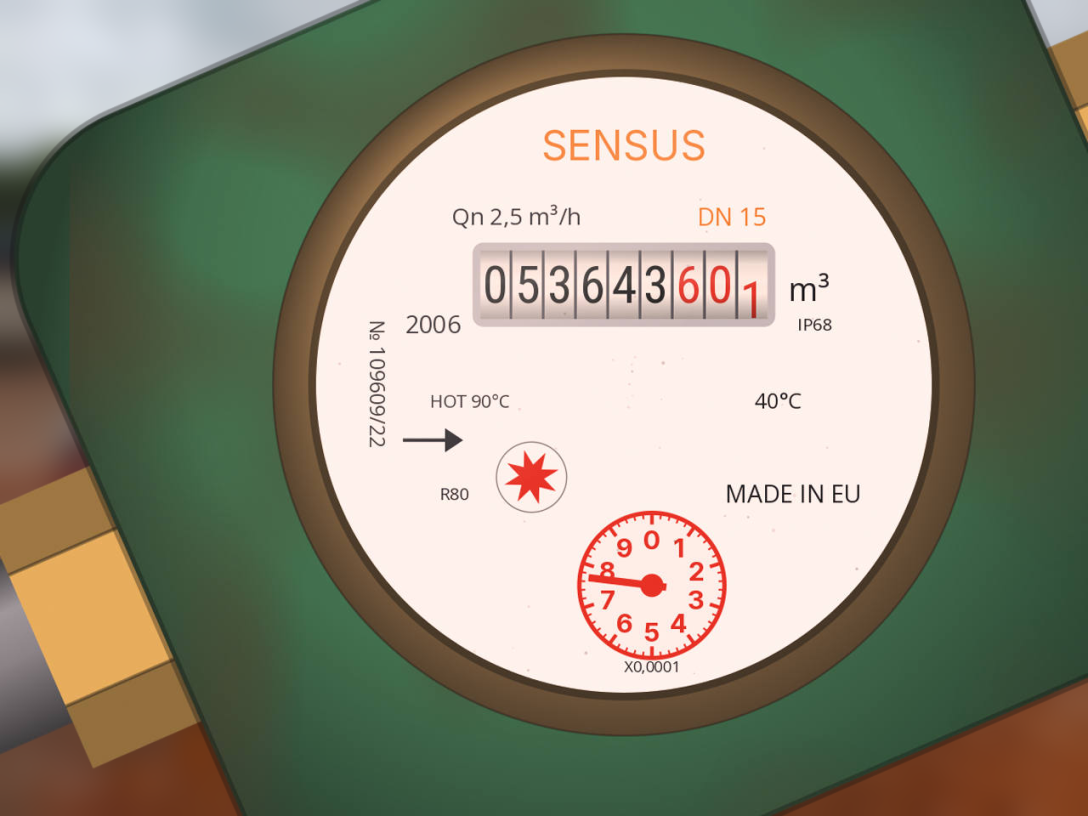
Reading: m³ 53643.6007
